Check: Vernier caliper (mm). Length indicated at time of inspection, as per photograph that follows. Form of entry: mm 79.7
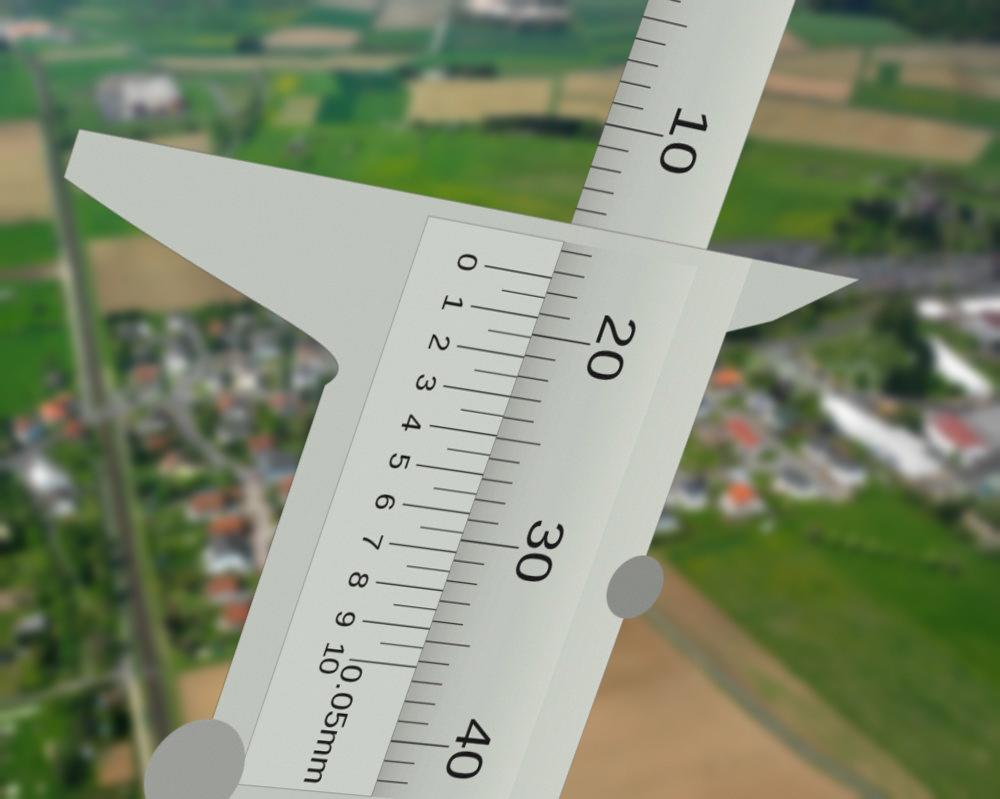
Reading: mm 17.3
